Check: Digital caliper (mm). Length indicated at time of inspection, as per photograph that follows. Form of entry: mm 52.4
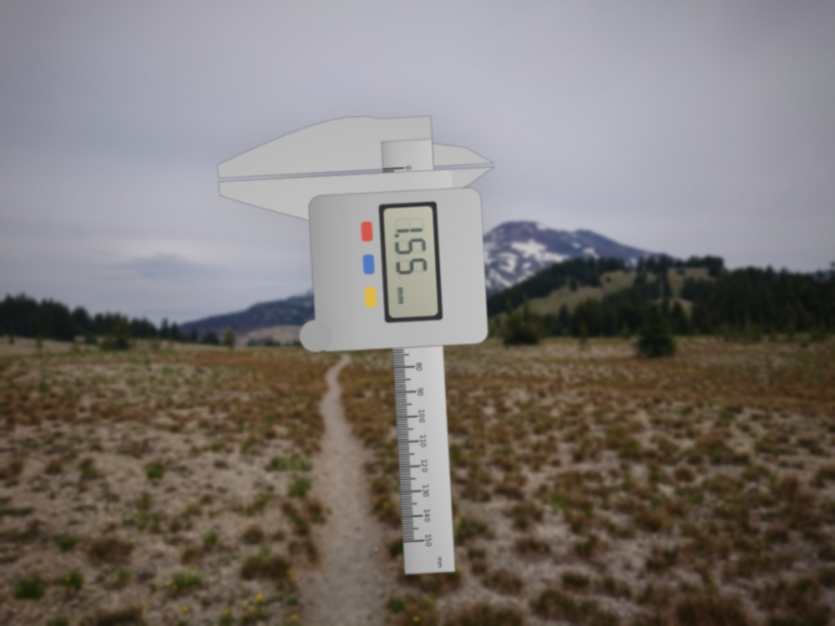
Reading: mm 1.55
